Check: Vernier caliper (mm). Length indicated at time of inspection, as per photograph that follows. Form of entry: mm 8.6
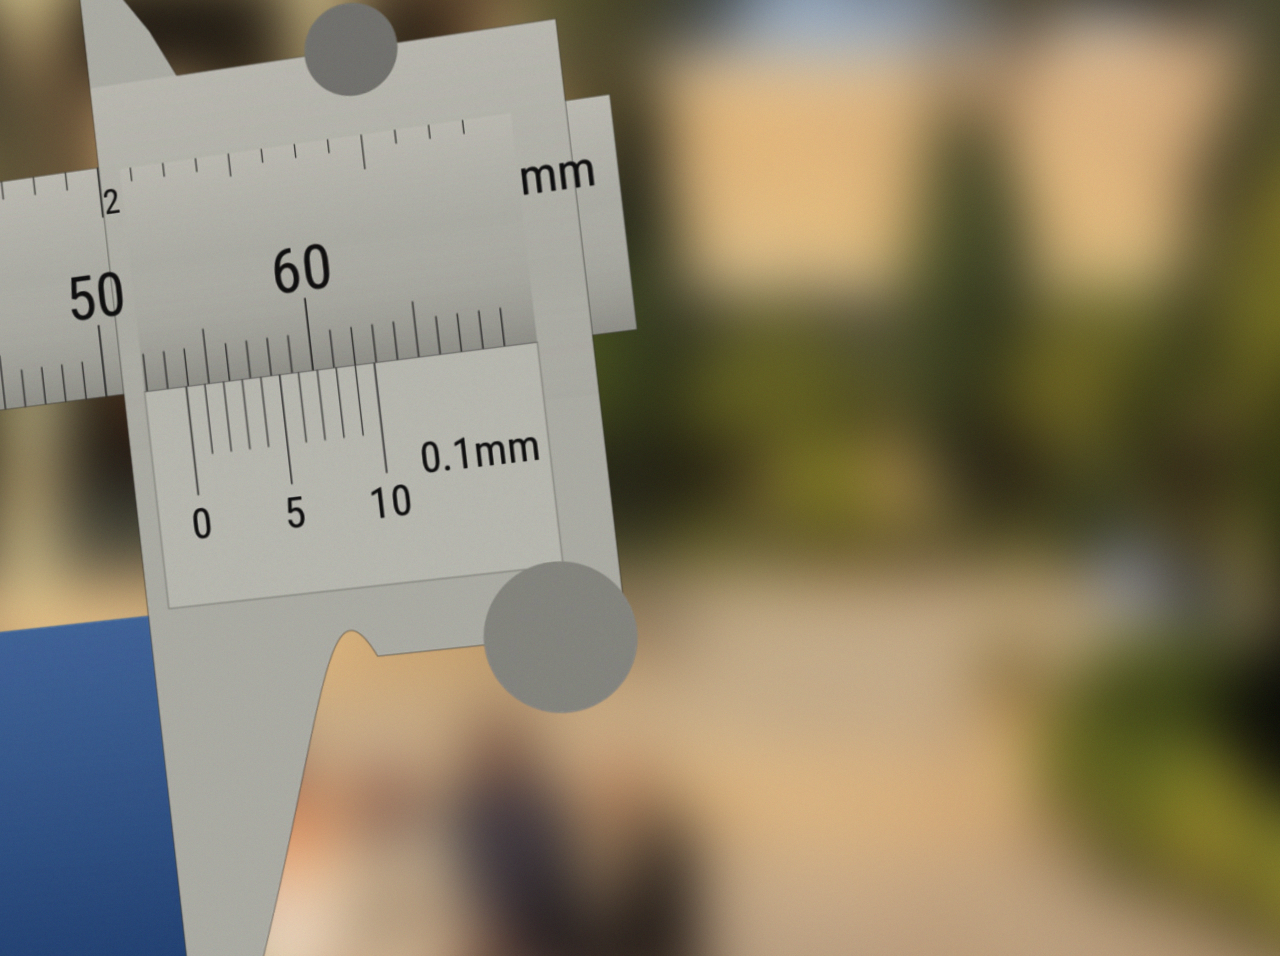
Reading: mm 53.9
